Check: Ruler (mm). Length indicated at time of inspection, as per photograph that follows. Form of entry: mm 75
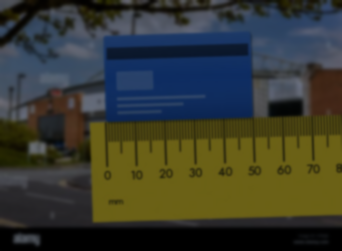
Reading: mm 50
